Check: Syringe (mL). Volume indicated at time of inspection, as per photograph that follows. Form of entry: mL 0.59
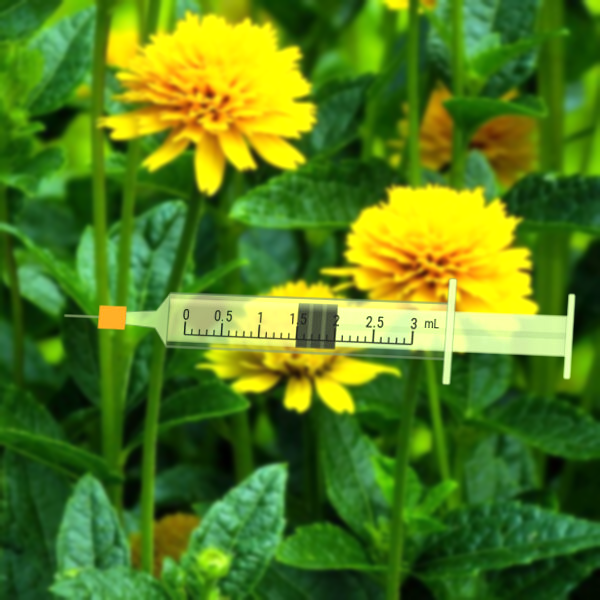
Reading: mL 1.5
